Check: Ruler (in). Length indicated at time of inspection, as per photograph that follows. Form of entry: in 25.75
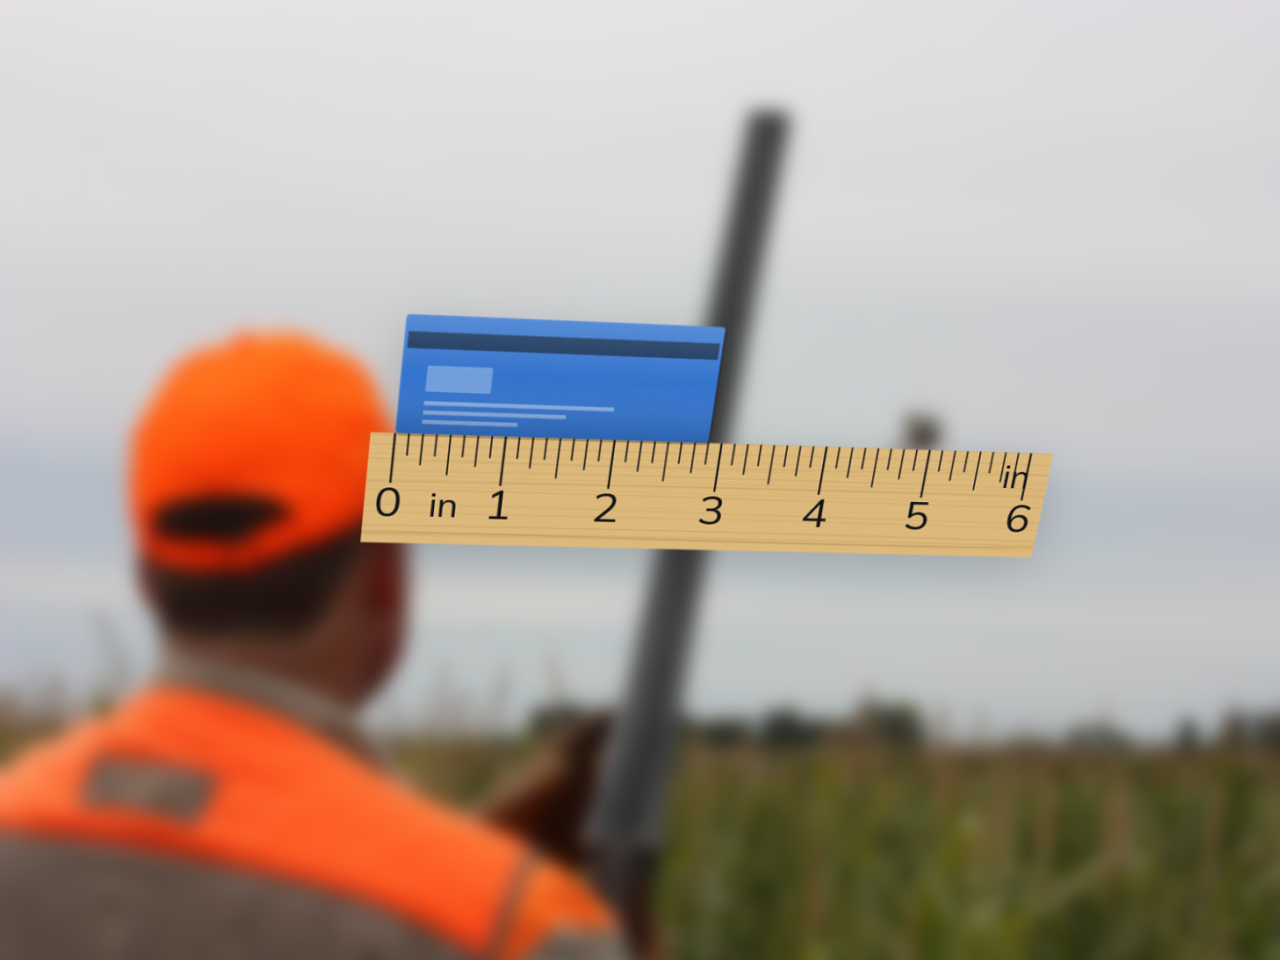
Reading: in 2.875
